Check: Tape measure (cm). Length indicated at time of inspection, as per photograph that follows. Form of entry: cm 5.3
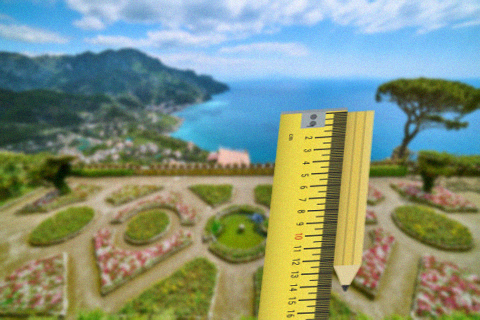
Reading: cm 14.5
